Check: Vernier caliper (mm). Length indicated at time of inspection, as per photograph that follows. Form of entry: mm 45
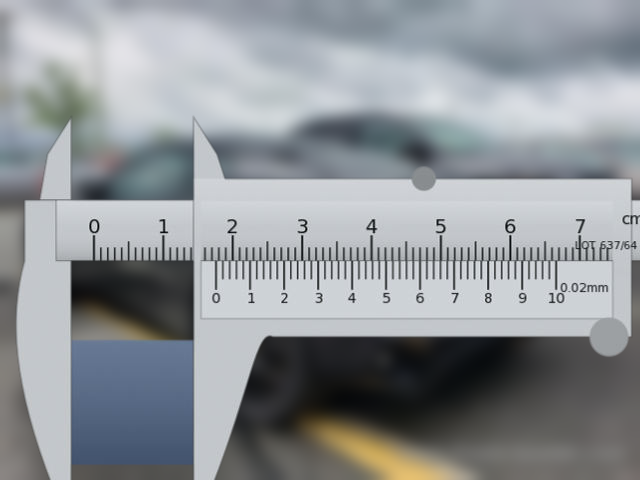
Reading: mm 17.6
